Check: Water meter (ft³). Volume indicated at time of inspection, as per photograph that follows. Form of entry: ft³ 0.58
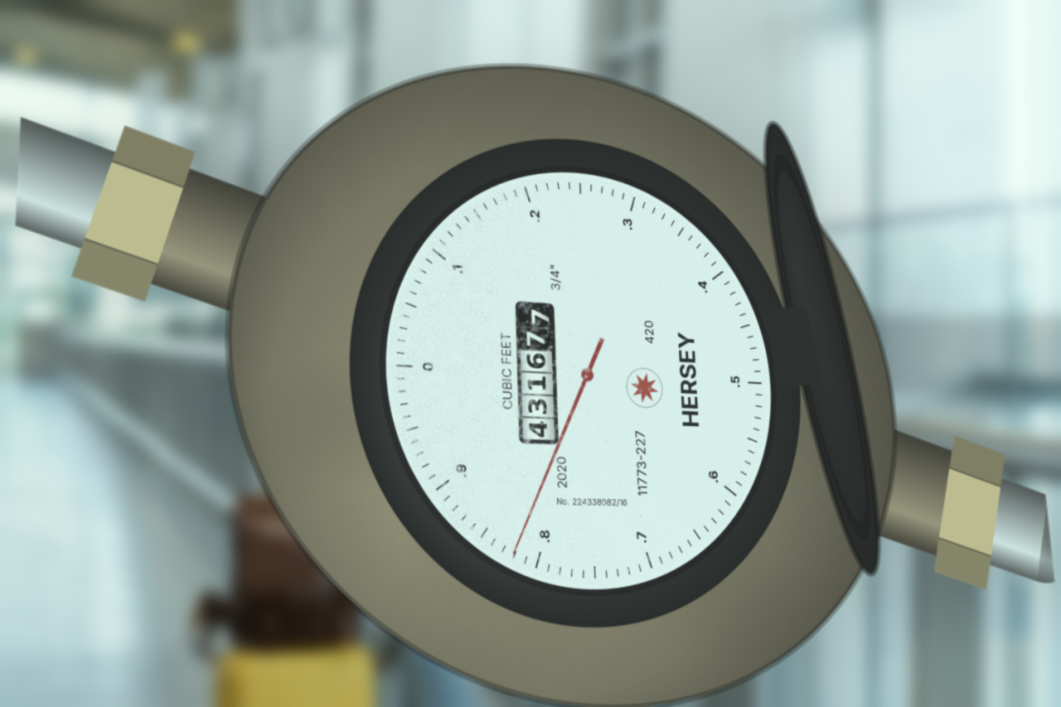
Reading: ft³ 431676.82
